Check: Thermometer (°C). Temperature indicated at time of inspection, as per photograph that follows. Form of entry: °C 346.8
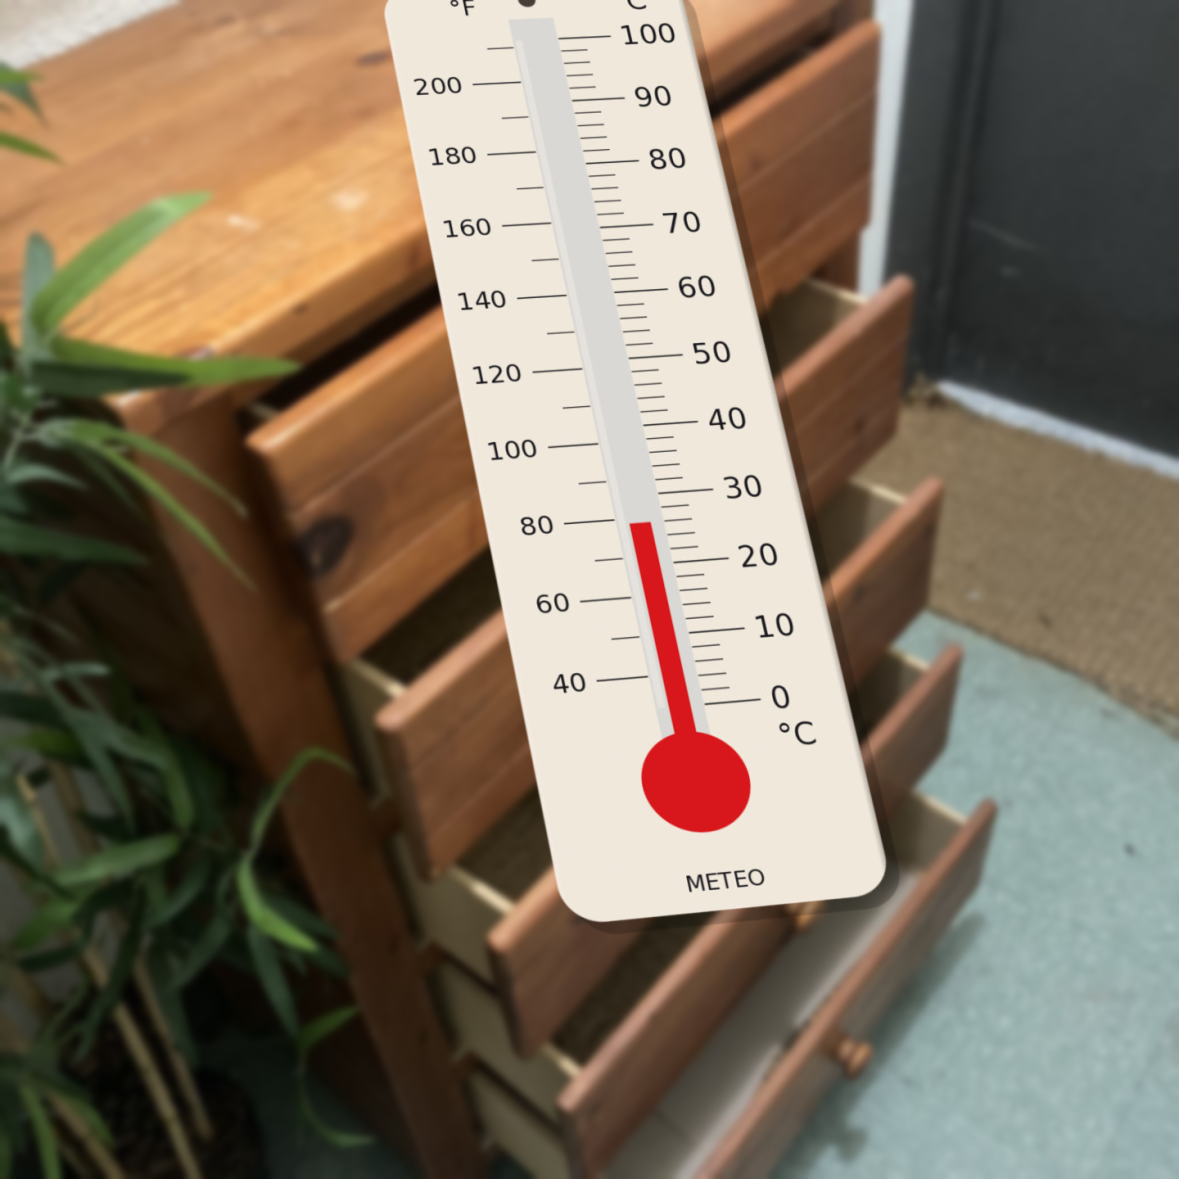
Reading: °C 26
